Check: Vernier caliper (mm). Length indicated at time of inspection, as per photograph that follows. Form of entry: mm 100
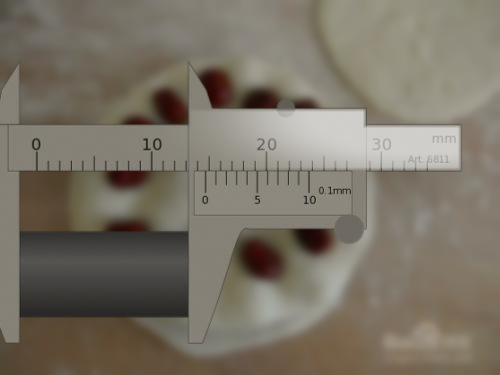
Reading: mm 14.7
